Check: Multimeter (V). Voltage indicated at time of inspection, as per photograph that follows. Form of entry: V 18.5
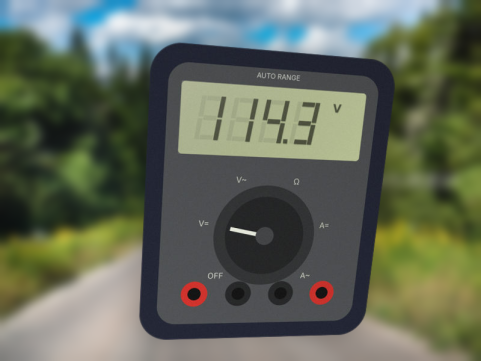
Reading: V 114.3
